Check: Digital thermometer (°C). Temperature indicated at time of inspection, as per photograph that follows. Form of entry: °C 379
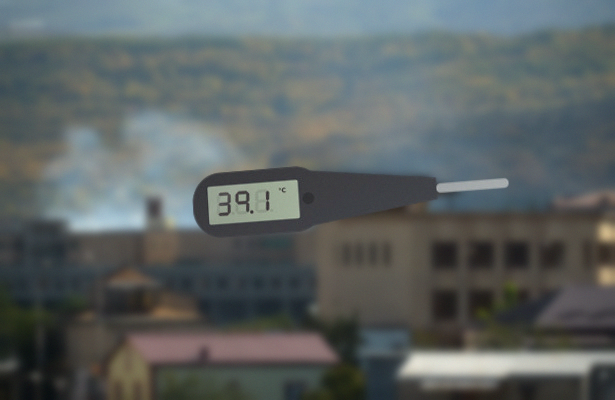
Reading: °C 39.1
